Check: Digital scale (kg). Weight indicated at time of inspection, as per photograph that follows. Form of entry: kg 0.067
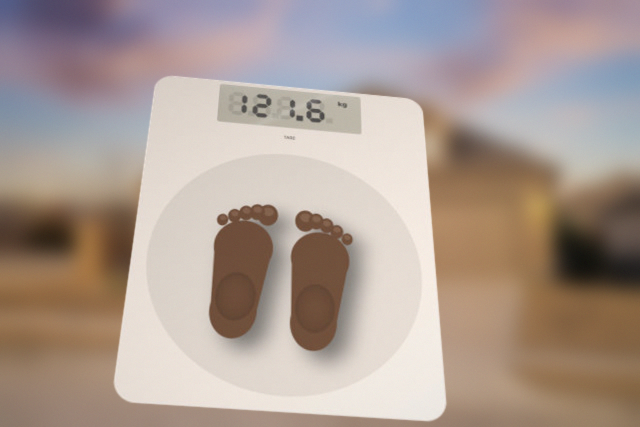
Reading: kg 121.6
